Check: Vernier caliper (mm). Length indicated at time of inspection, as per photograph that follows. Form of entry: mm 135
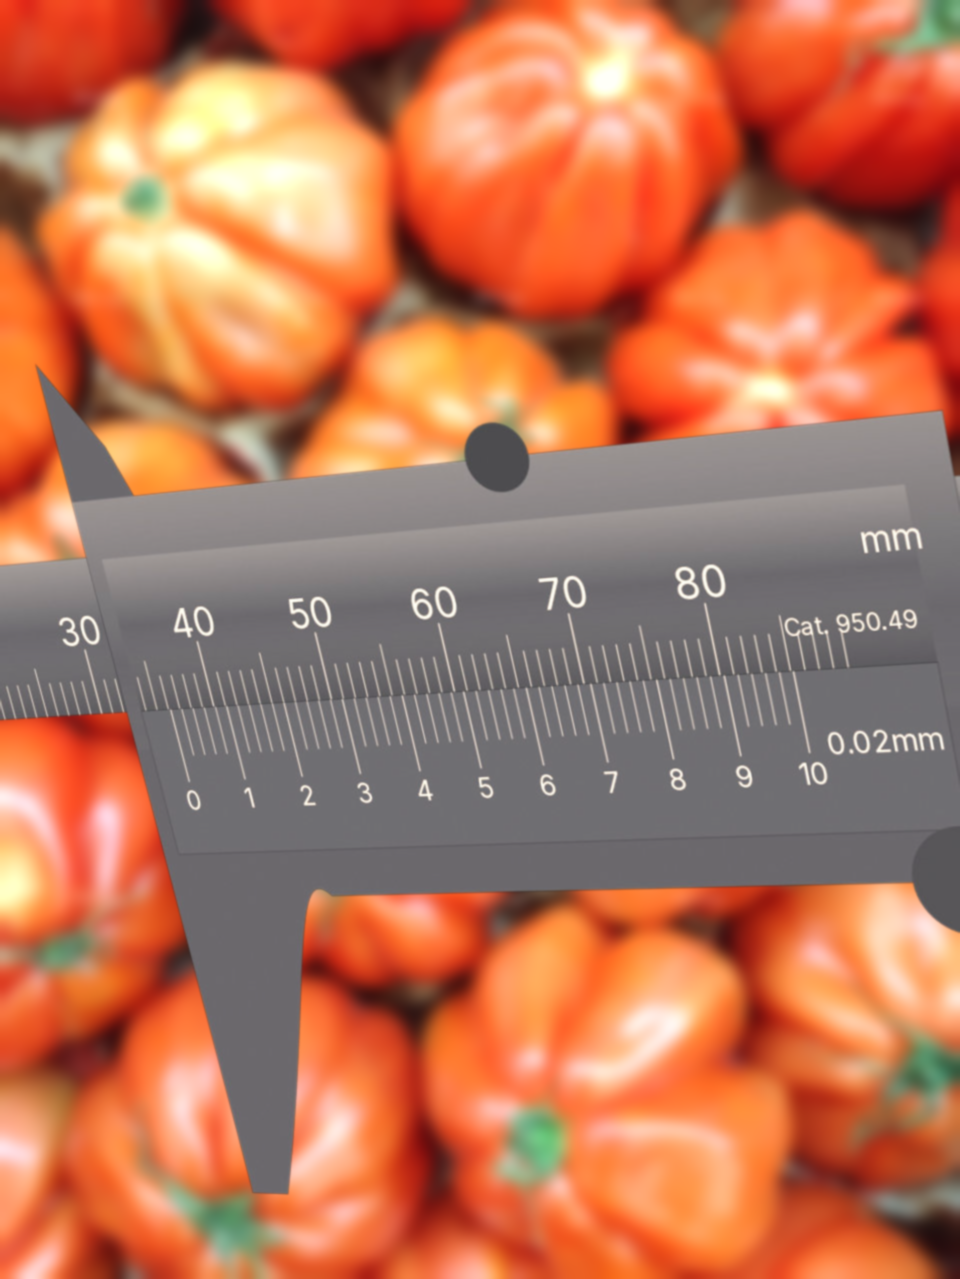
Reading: mm 36.2
